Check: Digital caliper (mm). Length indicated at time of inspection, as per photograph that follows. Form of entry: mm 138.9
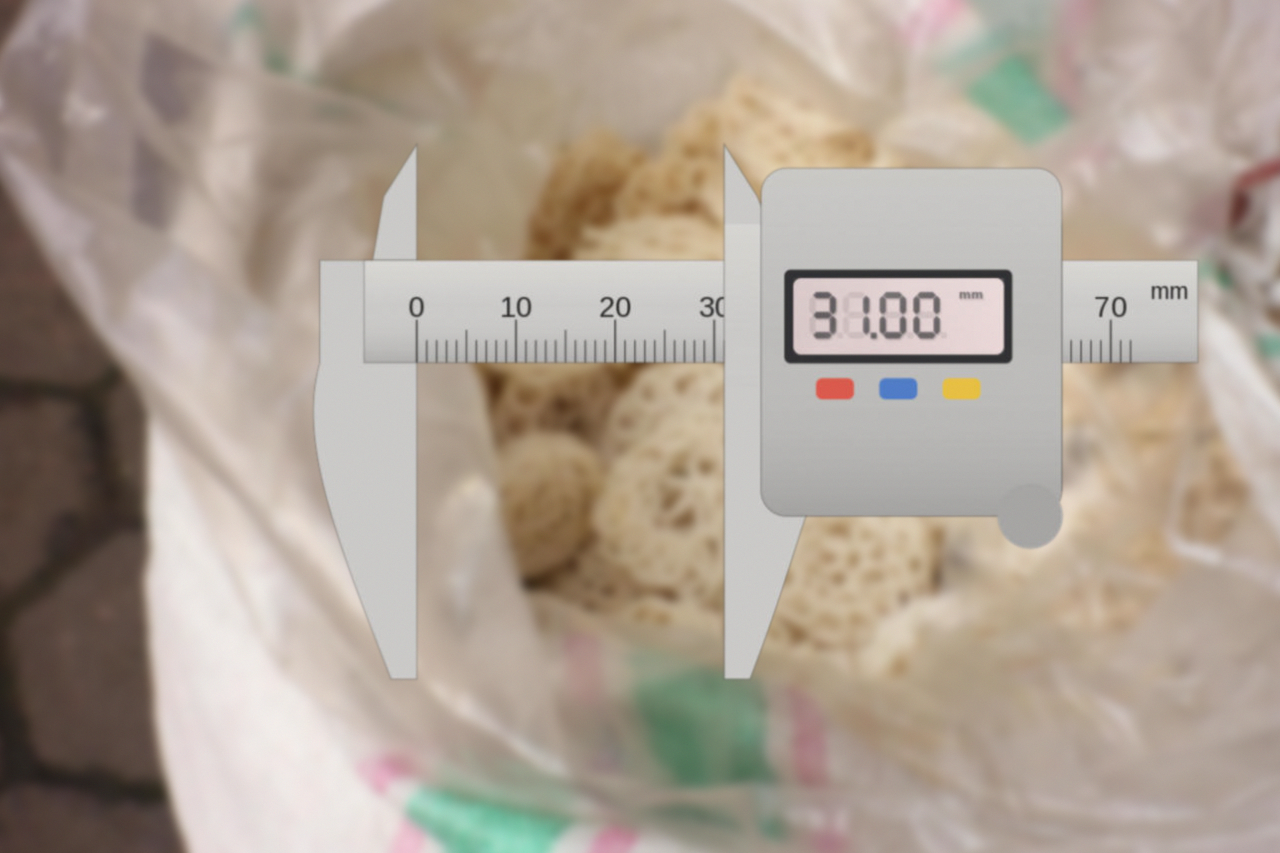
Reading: mm 31.00
